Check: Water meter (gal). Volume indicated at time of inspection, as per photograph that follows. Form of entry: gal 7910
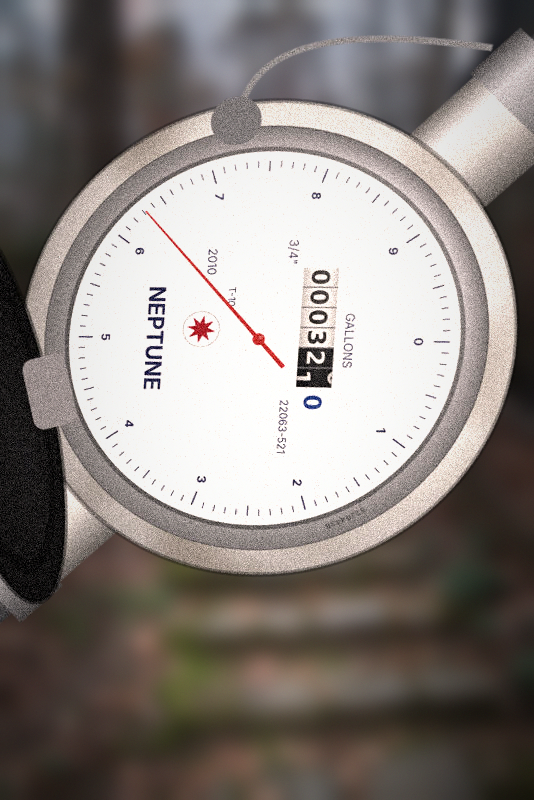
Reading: gal 3206.3
